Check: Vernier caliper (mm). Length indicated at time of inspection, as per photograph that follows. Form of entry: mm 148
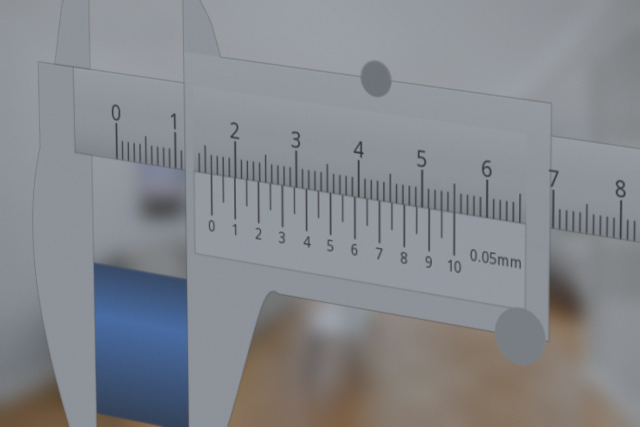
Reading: mm 16.0
